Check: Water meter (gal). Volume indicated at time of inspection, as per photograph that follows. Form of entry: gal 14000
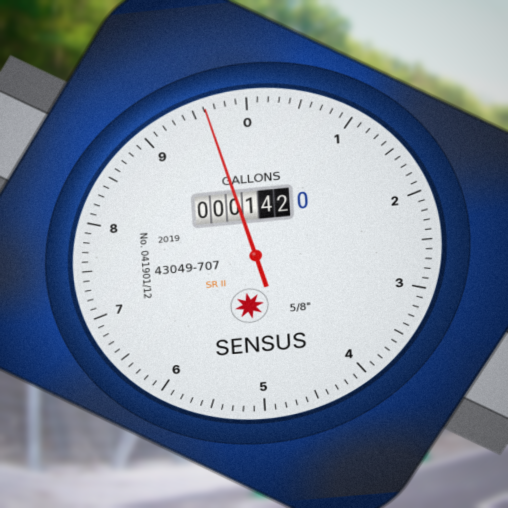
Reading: gal 1419.6
